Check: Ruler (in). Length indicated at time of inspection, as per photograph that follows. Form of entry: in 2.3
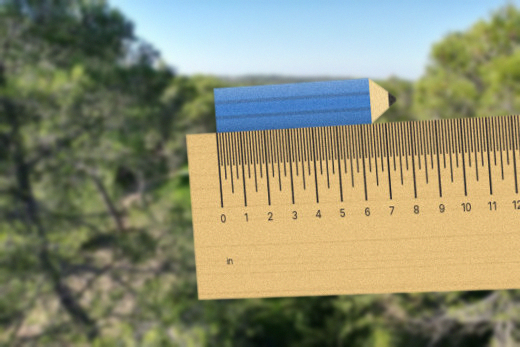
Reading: in 7.5
